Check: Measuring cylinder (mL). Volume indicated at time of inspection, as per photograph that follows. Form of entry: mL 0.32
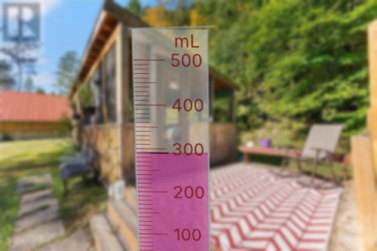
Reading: mL 290
